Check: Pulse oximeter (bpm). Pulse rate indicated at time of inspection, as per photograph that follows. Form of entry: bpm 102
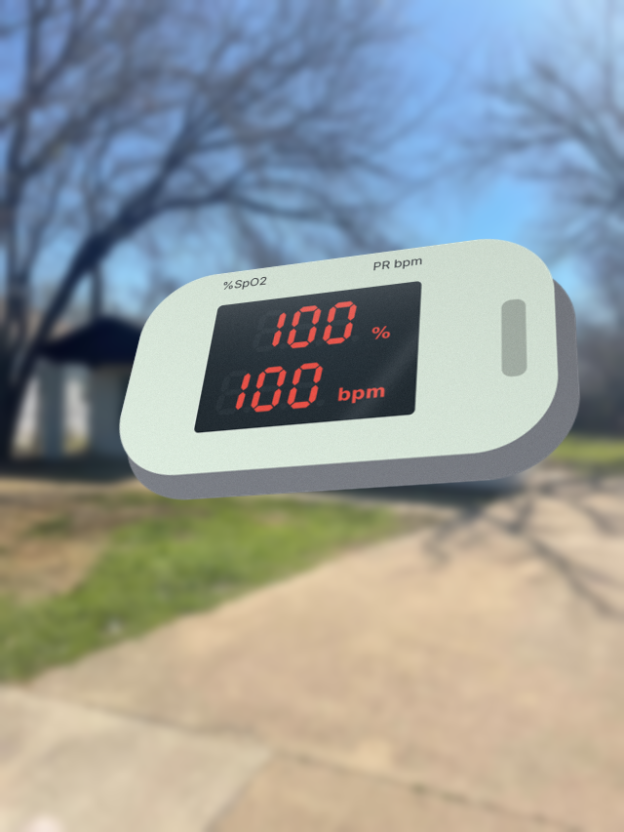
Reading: bpm 100
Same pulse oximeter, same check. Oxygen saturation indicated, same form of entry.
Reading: % 100
